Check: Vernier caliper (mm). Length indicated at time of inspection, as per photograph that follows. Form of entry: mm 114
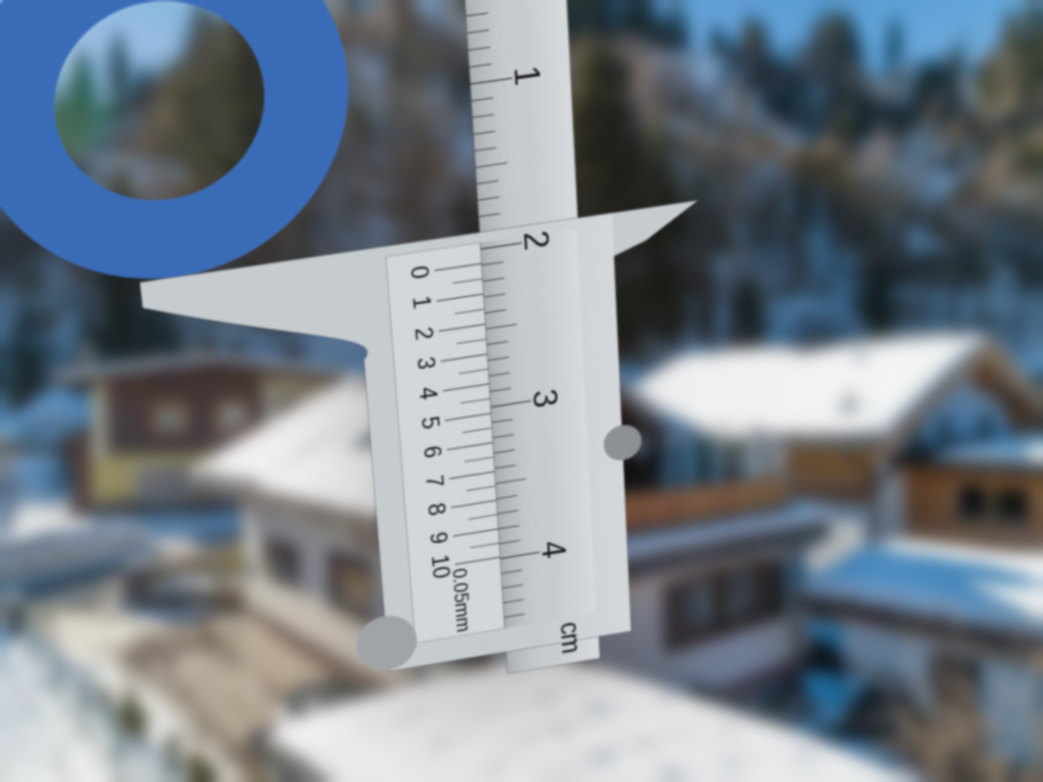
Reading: mm 20.9
